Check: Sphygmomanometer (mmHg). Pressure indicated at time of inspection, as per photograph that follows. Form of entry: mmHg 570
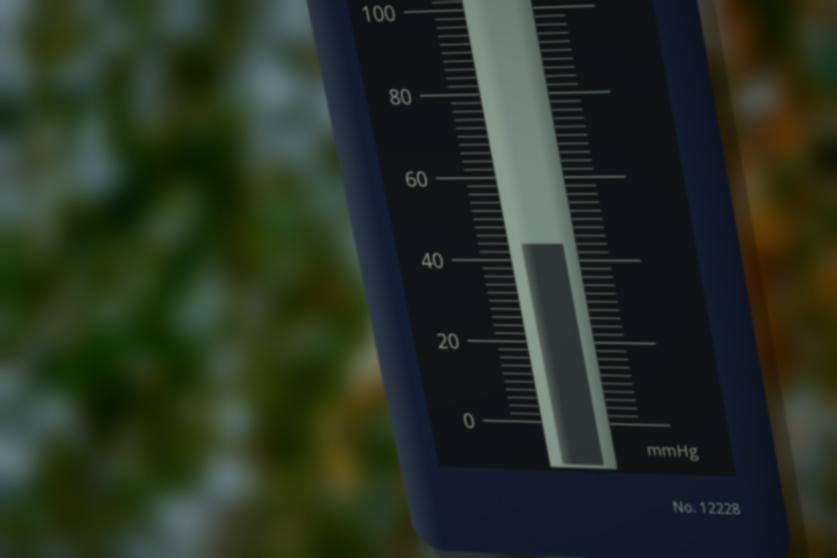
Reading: mmHg 44
